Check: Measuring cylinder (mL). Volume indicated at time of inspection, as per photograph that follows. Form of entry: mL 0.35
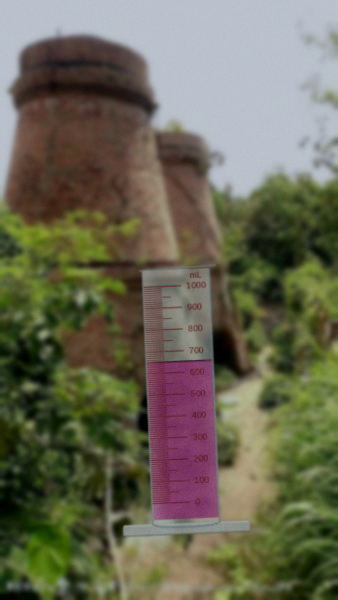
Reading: mL 650
